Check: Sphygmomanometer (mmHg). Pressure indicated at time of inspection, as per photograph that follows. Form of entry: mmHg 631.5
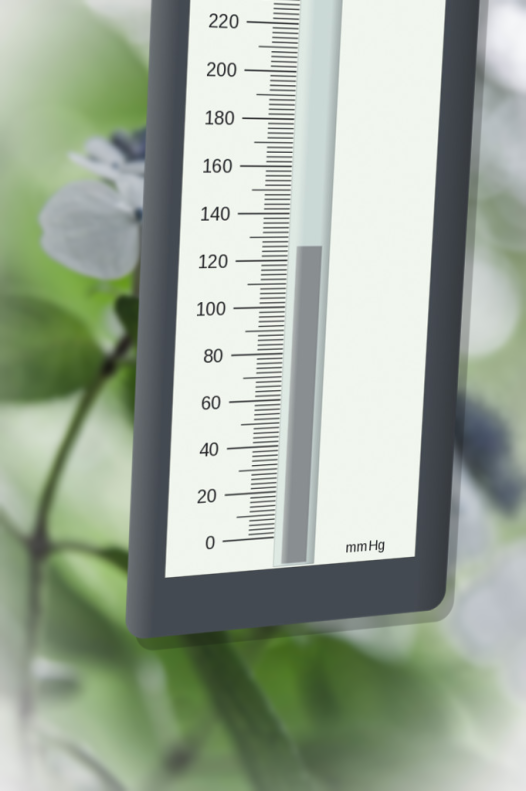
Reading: mmHg 126
